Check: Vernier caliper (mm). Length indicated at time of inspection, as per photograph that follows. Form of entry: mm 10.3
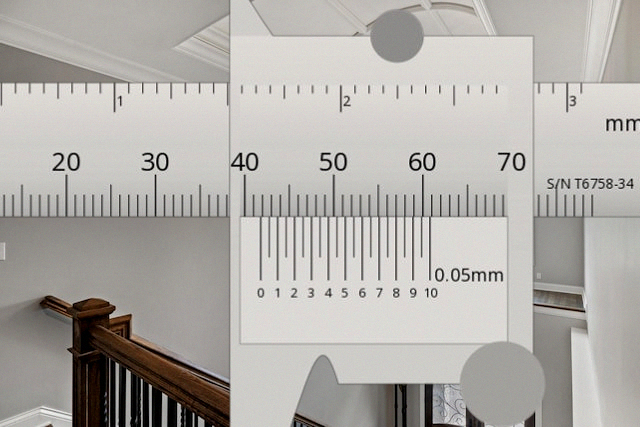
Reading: mm 41.8
